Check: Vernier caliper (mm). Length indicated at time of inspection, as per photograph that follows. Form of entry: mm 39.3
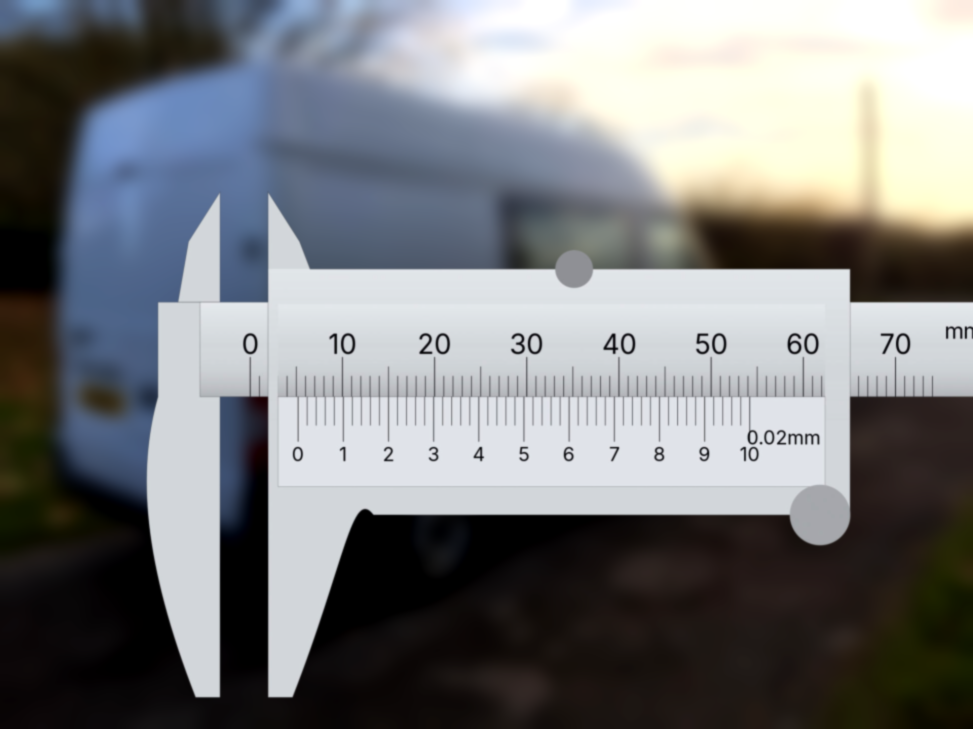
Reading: mm 5.2
